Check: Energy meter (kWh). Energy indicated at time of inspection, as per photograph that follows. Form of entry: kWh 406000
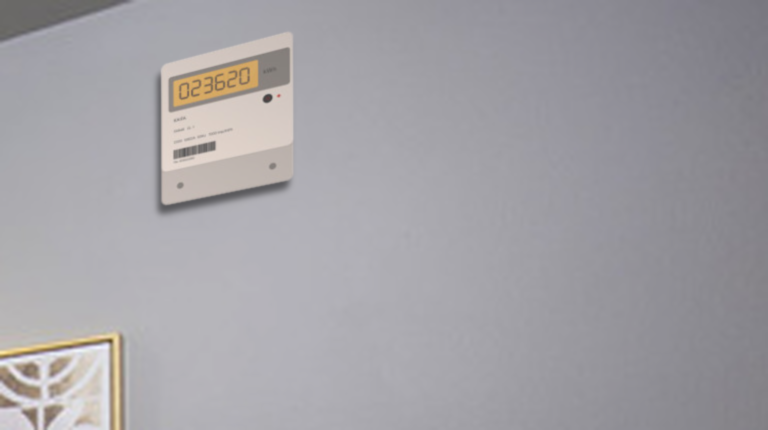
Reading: kWh 23620
